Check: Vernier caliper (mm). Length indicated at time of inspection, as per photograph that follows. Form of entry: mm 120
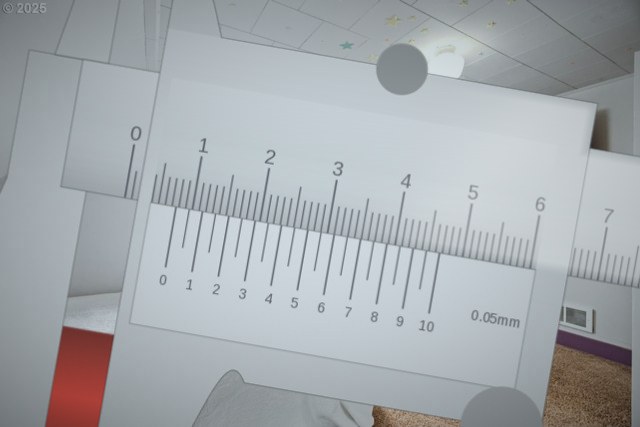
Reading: mm 7.6
